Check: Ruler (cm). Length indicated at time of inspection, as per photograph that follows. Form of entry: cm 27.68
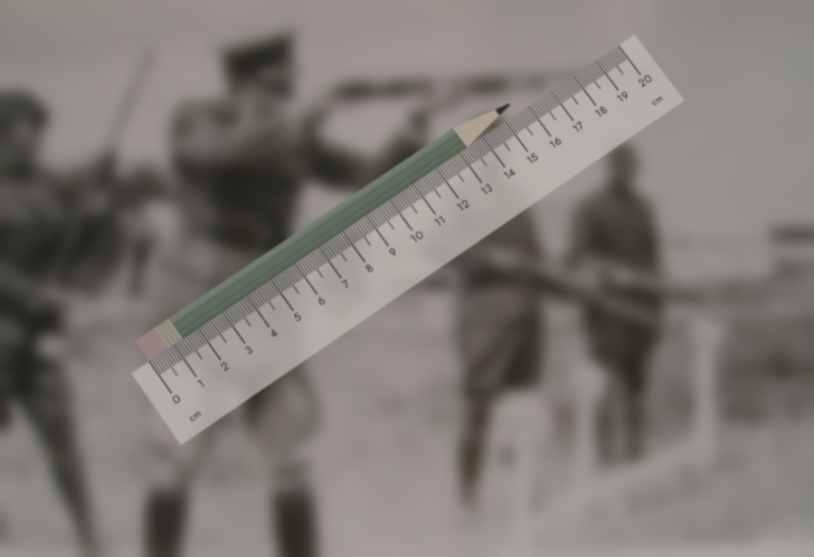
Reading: cm 15.5
